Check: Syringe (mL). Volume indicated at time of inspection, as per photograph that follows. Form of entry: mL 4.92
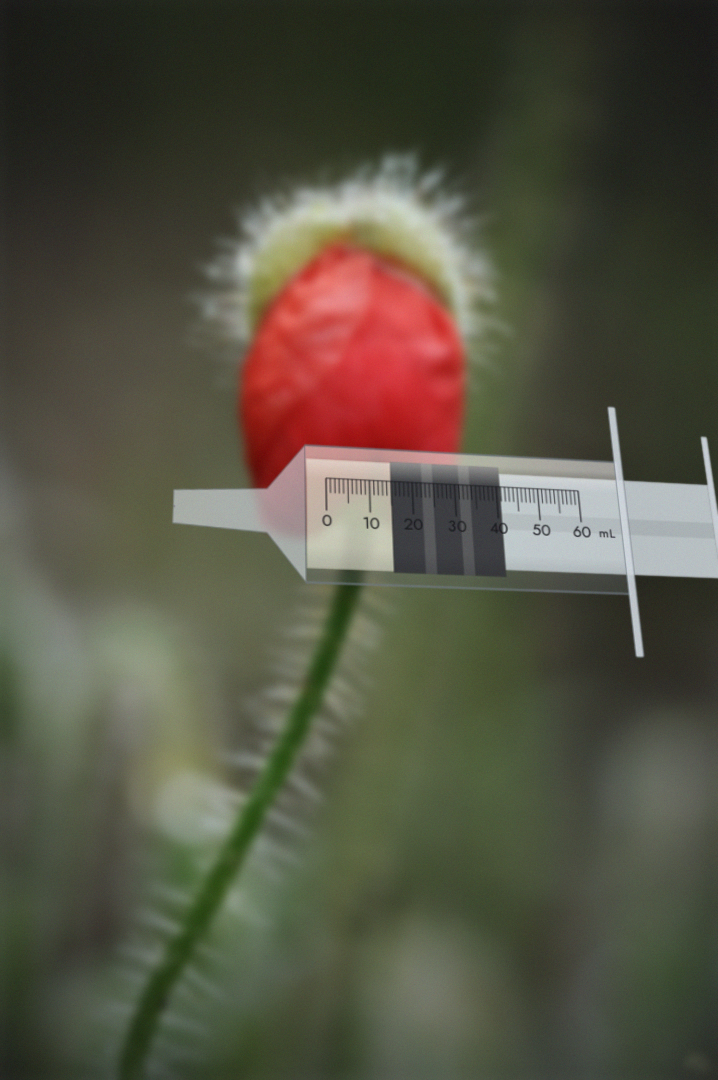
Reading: mL 15
